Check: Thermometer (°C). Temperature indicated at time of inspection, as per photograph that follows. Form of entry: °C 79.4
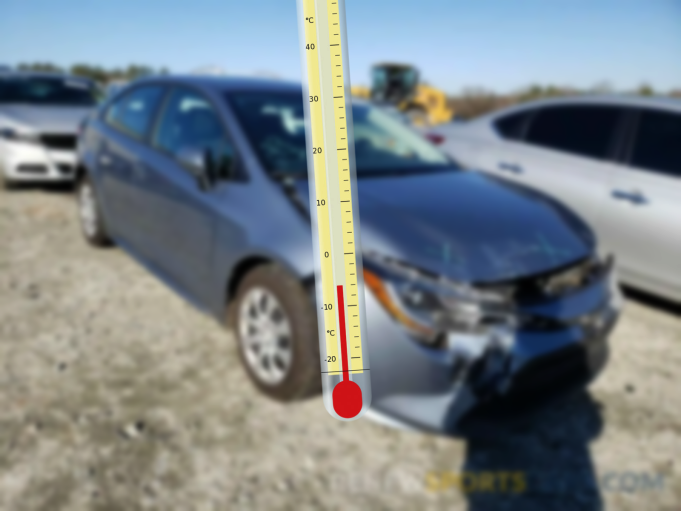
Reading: °C -6
